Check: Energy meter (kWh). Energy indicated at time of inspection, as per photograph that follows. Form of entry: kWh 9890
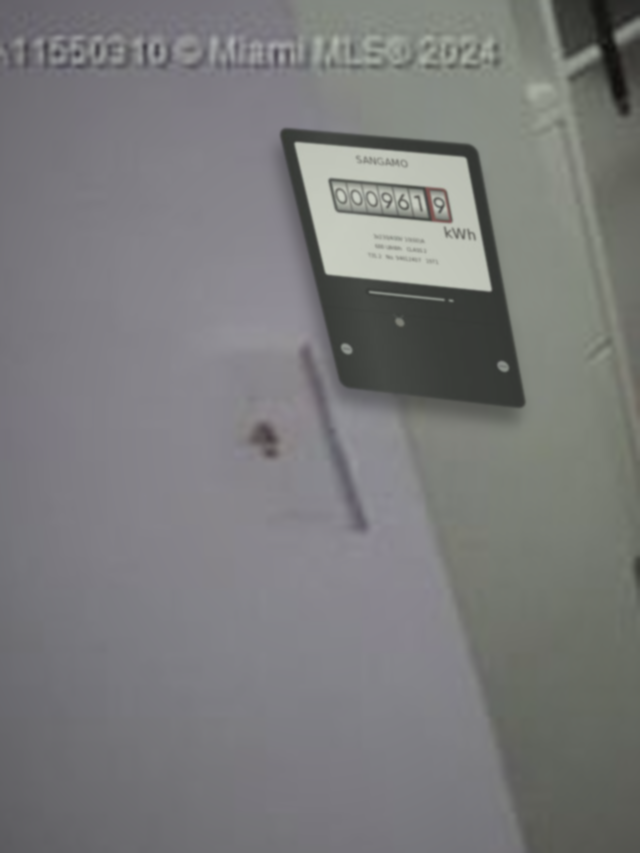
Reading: kWh 961.9
